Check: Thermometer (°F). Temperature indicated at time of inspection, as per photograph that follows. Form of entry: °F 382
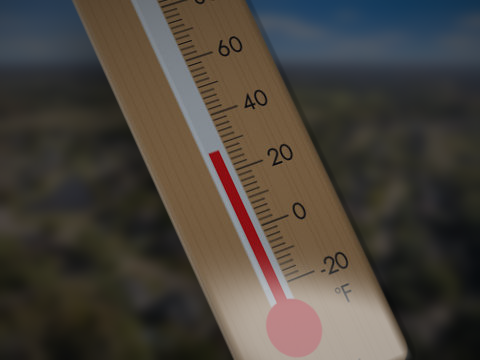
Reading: °F 28
